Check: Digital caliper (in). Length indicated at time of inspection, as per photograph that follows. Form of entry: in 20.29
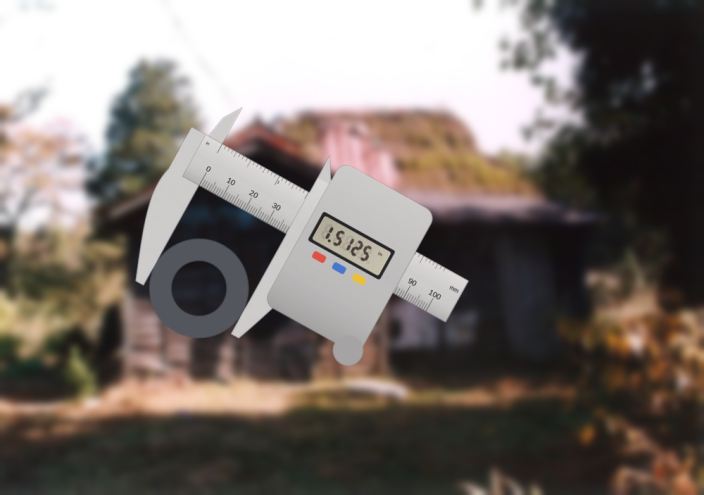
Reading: in 1.5125
